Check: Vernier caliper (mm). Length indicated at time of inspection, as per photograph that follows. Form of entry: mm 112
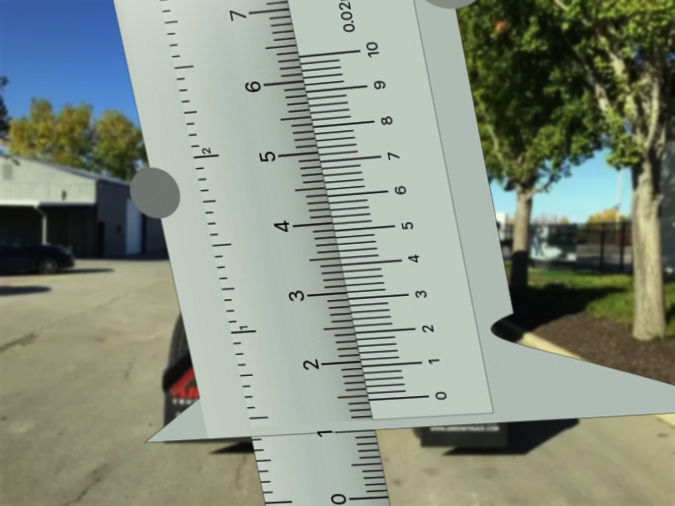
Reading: mm 14.4
